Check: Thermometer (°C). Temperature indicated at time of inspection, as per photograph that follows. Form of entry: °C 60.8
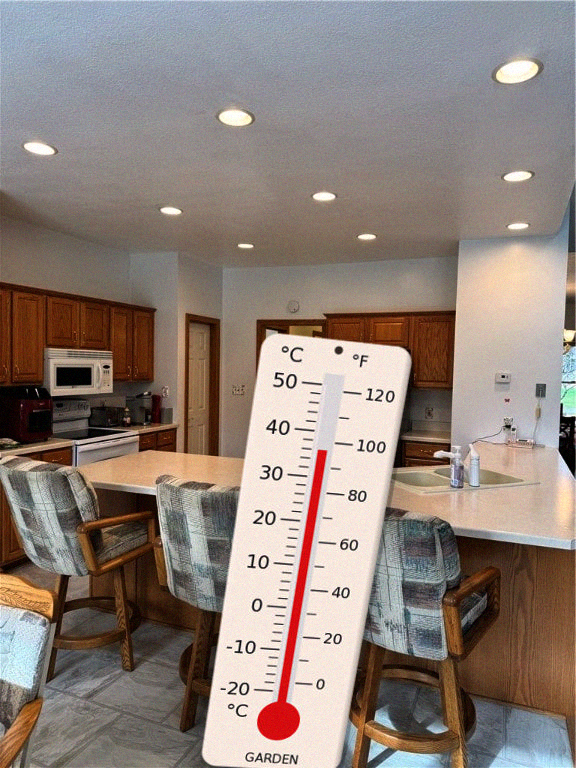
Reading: °C 36
